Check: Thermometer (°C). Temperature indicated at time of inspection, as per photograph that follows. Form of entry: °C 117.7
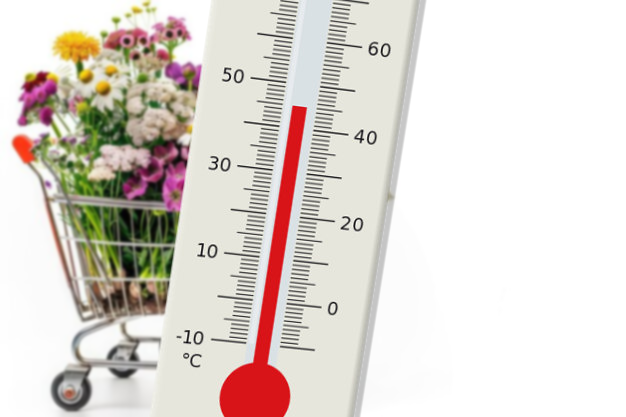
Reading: °C 45
